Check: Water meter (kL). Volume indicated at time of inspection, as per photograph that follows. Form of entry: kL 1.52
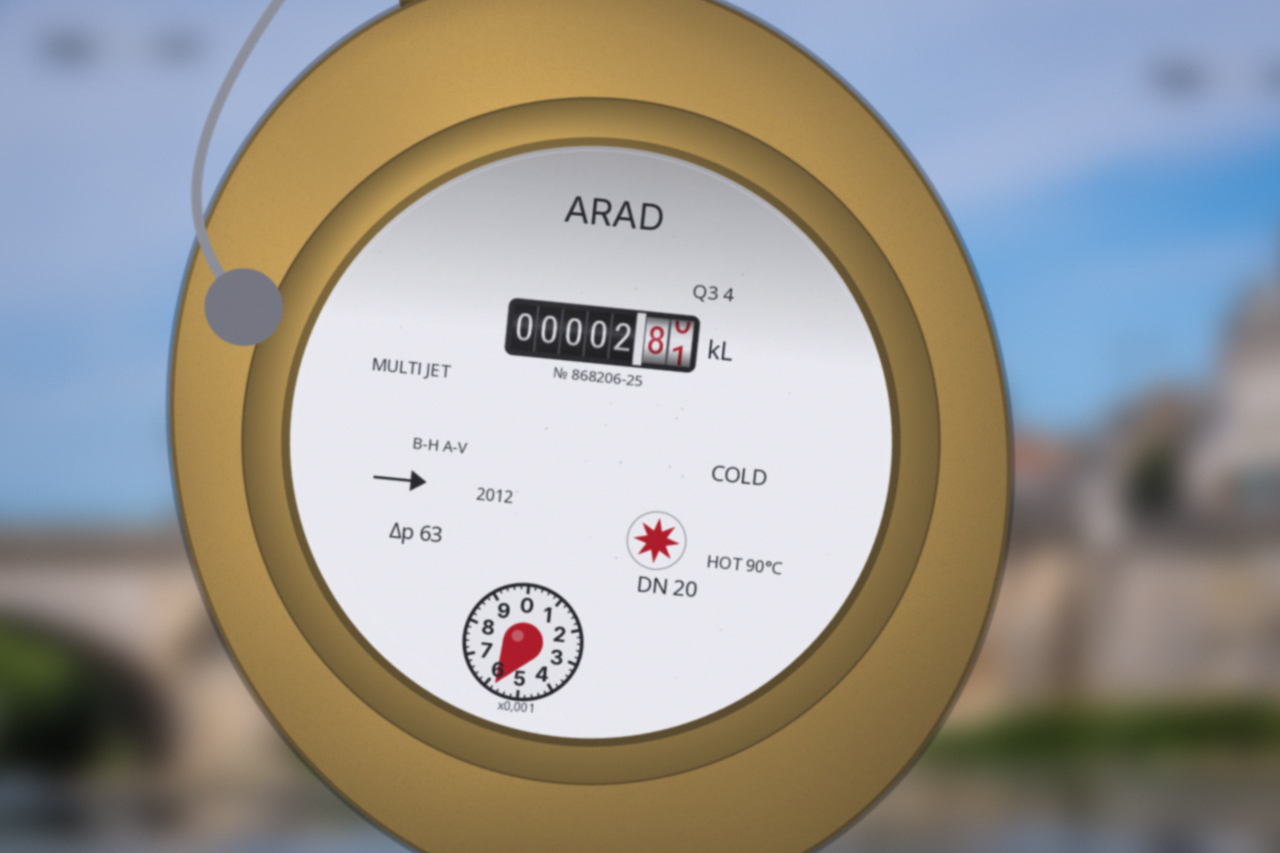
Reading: kL 2.805
